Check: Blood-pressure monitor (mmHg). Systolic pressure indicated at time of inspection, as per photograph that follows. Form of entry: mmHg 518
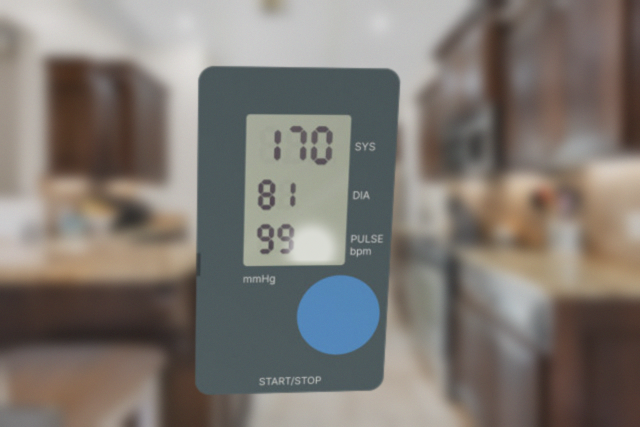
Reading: mmHg 170
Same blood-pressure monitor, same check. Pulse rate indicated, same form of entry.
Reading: bpm 99
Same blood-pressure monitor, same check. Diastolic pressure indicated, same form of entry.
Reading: mmHg 81
